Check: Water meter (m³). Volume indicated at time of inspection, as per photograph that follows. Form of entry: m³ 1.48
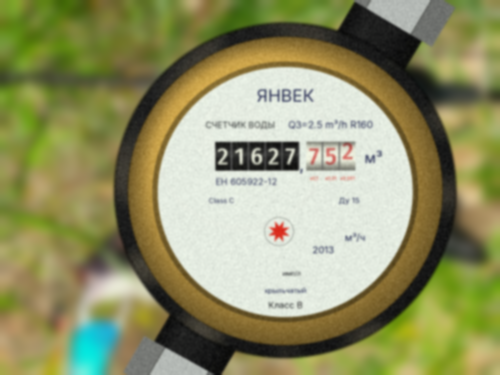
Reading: m³ 21627.752
